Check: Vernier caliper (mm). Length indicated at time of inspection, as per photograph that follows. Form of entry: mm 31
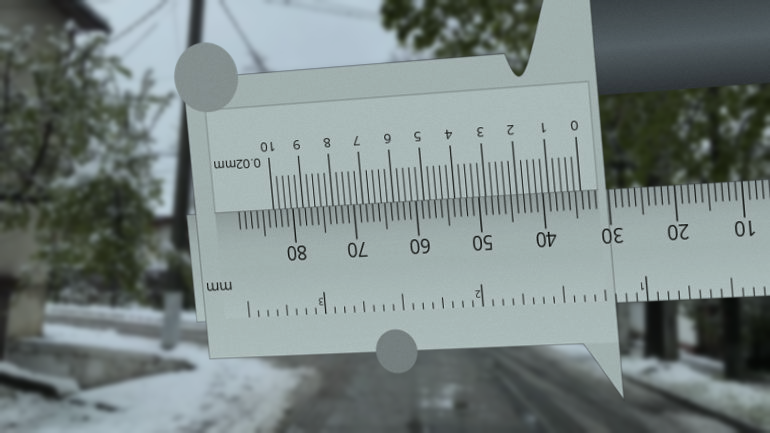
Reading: mm 34.2
